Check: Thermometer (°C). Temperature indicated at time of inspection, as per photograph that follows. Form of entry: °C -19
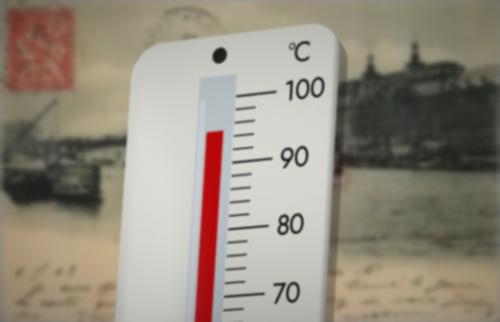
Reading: °C 95
